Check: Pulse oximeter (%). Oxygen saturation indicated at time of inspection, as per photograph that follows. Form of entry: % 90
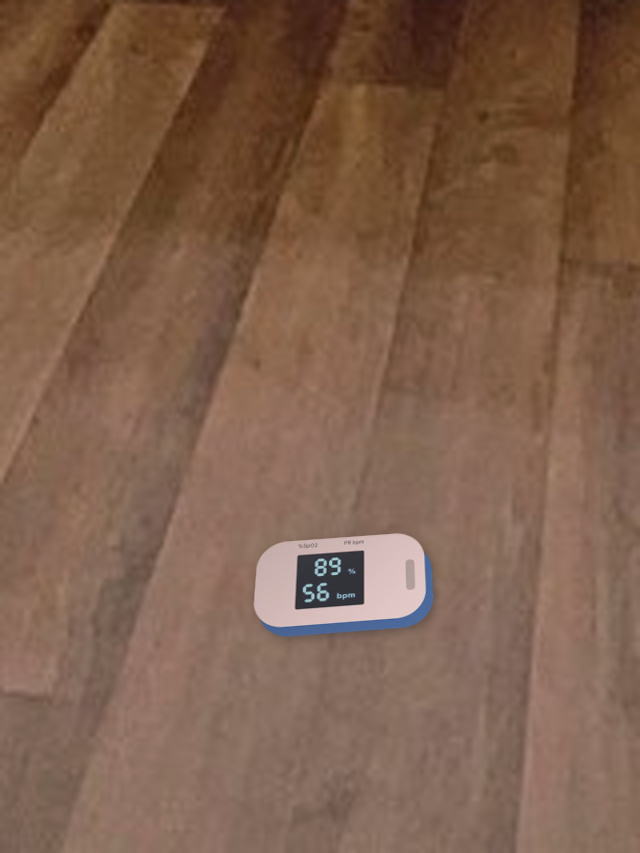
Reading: % 89
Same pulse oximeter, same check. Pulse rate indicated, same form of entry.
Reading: bpm 56
